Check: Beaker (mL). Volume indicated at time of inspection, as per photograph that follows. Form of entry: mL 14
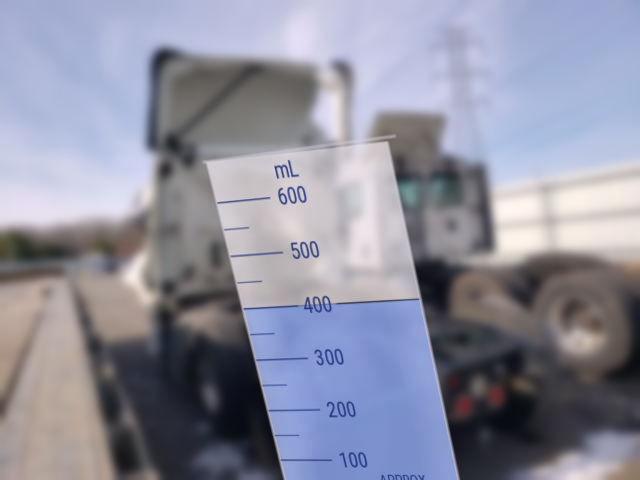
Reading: mL 400
